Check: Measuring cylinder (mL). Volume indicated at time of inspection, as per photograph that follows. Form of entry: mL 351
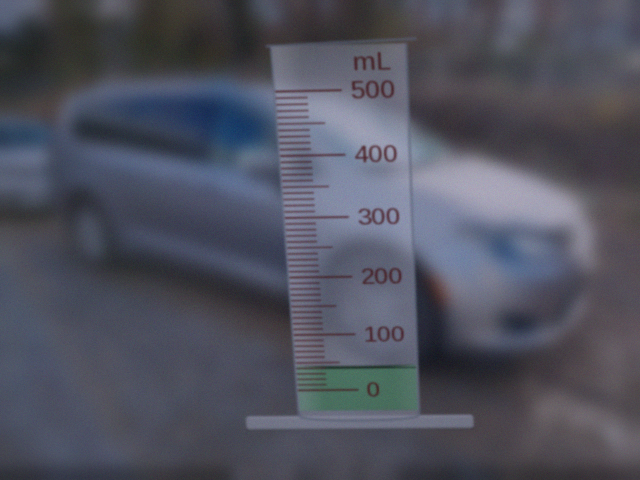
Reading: mL 40
